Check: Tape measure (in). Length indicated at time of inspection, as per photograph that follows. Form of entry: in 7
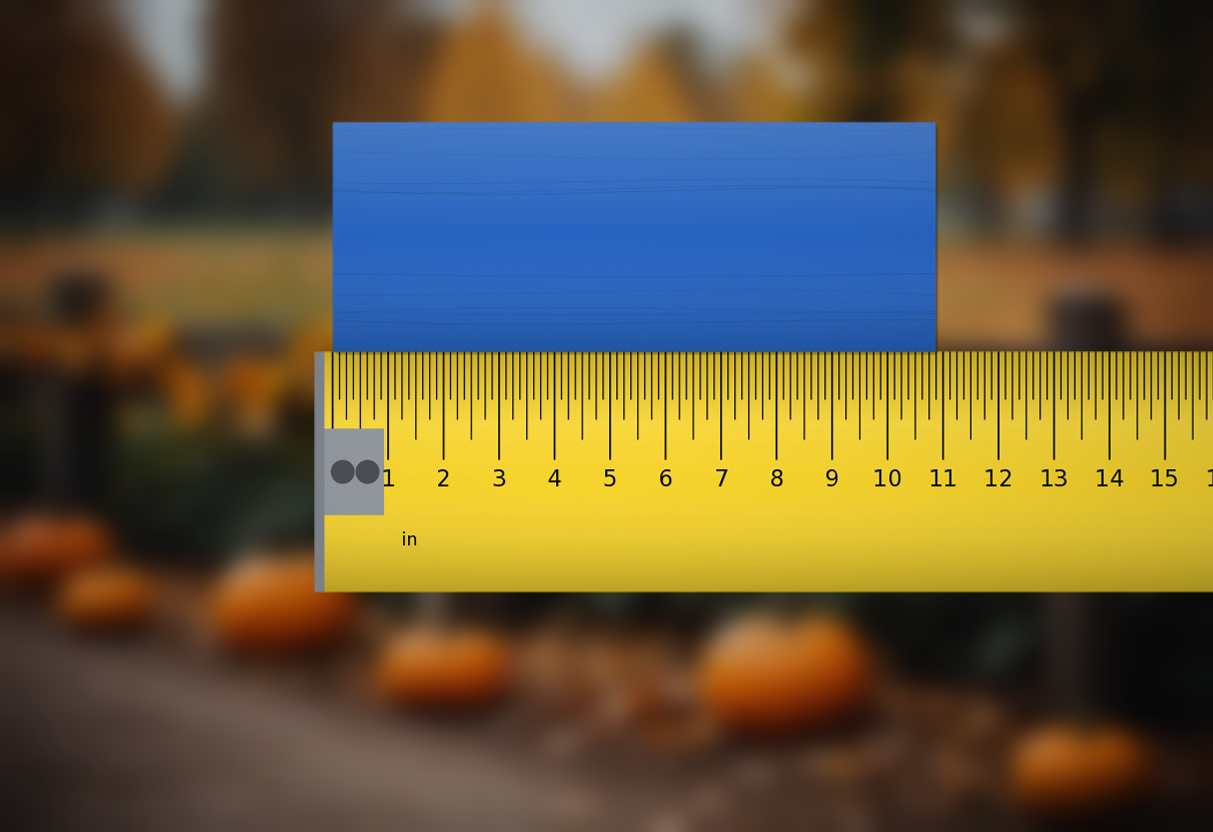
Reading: in 10.875
